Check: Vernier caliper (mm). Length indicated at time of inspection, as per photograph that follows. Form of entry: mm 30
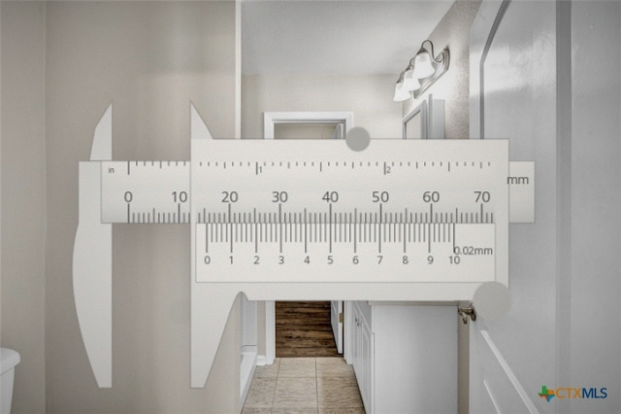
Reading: mm 15.5
